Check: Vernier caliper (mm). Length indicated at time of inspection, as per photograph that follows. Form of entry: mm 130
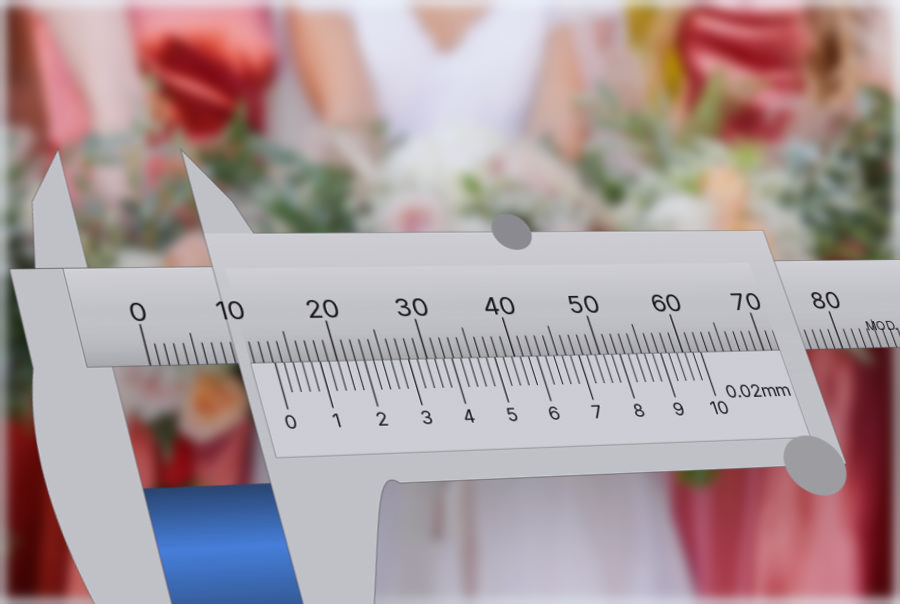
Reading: mm 13.2
